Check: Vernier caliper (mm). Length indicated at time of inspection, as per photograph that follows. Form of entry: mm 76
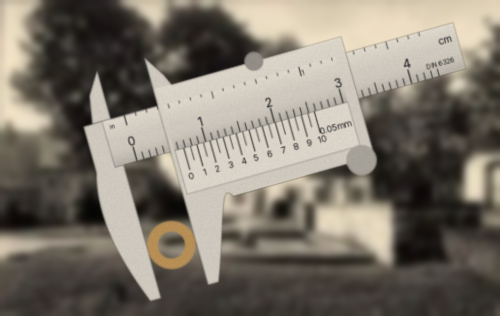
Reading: mm 6.8
